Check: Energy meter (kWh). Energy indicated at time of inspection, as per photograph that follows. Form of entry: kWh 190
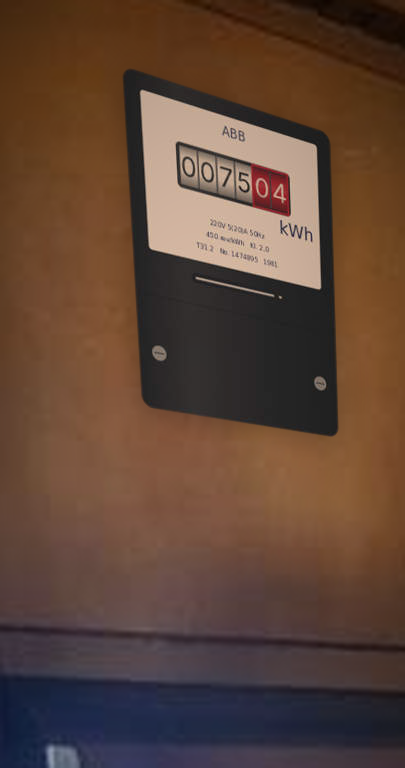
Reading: kWh 75.04
